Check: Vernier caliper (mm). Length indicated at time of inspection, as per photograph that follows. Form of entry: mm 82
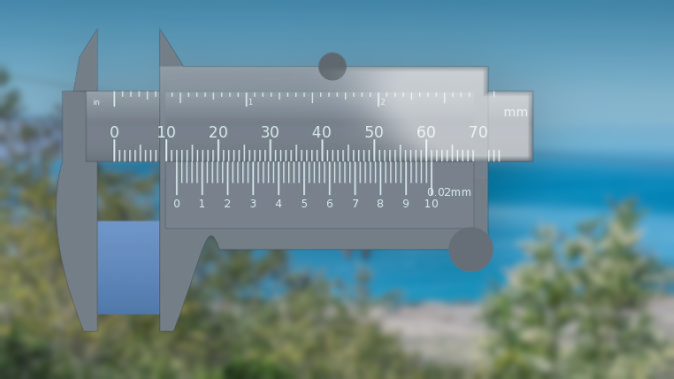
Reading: mm 12.0
